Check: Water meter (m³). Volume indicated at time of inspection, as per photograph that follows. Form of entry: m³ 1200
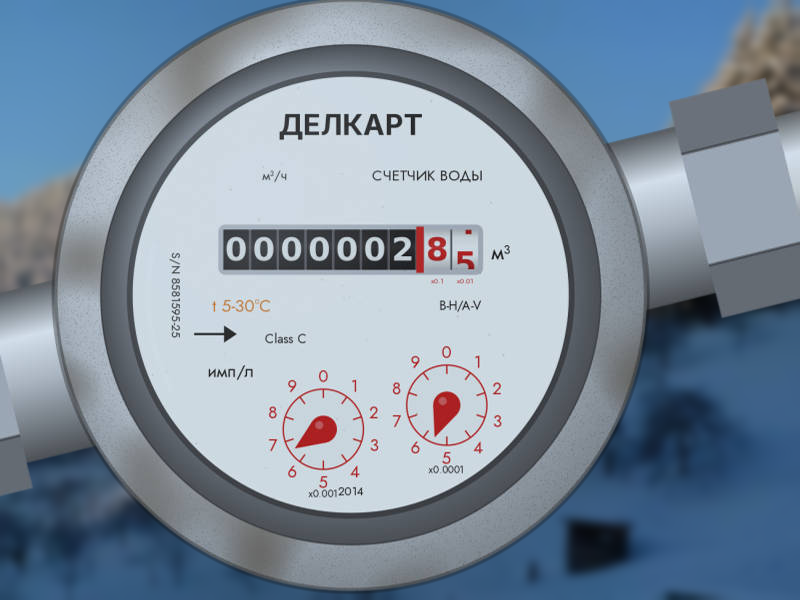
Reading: m³ 2.8465
